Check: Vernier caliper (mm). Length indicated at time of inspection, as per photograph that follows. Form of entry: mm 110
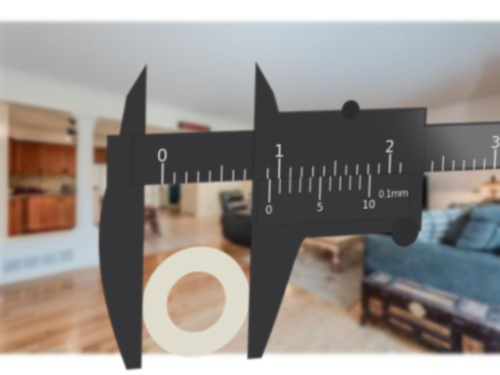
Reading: mm 9.2
